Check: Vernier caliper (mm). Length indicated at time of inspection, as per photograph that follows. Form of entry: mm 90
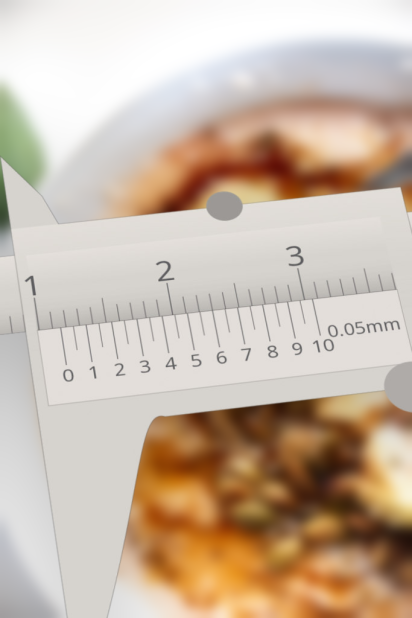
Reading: mm 11.6
